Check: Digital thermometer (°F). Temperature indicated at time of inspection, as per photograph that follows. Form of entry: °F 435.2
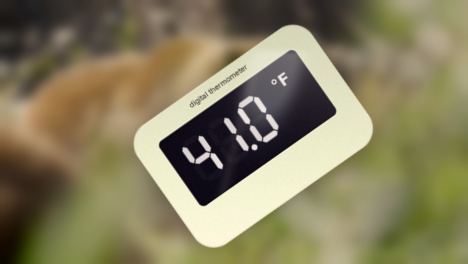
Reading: °F 41.0
